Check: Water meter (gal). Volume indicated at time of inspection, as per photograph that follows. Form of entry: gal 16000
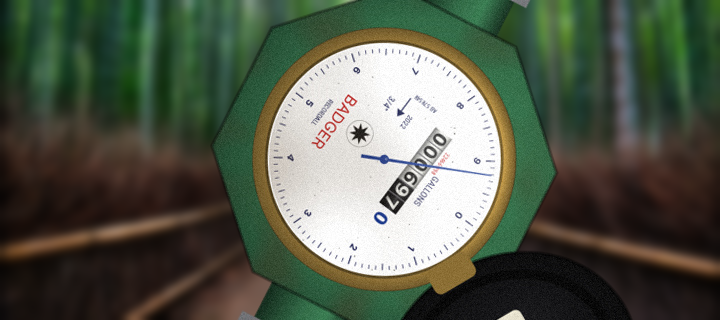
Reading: gal 6969.2
